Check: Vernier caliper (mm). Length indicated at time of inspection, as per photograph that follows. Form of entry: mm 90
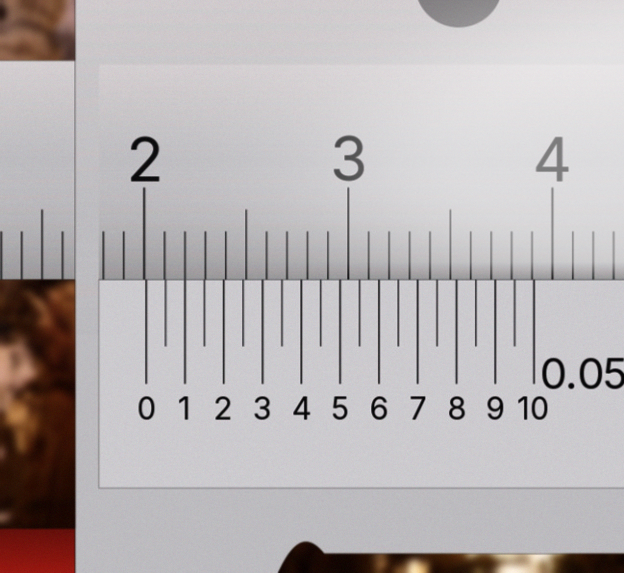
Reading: mm 20.1
